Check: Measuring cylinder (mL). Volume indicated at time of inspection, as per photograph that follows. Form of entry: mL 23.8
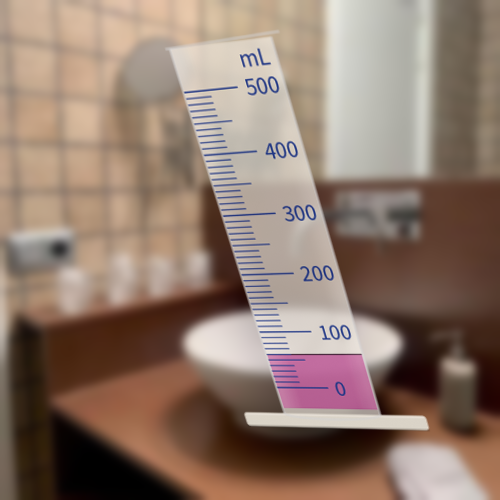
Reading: mL 60
